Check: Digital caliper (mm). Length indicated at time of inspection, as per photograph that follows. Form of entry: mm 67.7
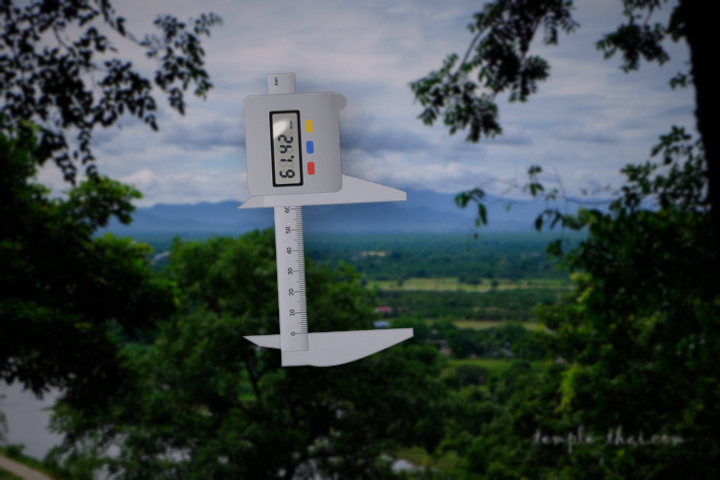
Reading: mm 61.42
